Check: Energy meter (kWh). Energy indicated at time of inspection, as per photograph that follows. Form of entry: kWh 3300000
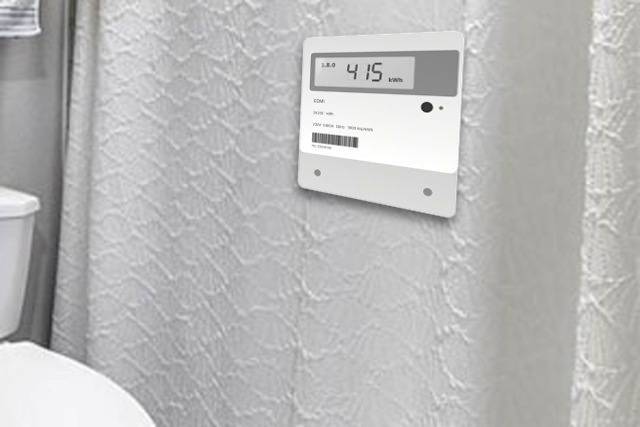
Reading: kWh 415
